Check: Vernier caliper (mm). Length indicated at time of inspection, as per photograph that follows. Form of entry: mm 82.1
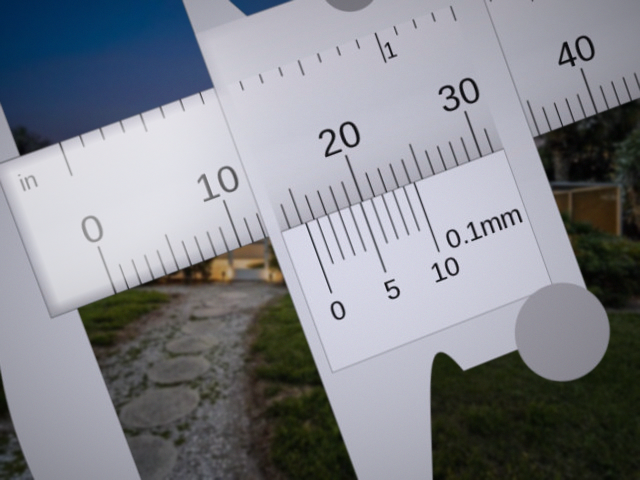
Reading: mm 15.3
